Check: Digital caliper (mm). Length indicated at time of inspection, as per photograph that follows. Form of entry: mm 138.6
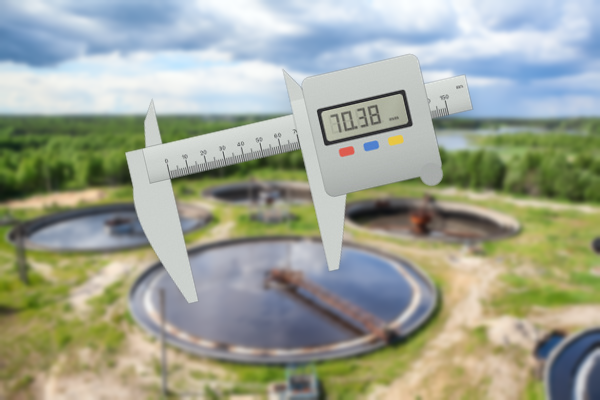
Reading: mm 70.38
